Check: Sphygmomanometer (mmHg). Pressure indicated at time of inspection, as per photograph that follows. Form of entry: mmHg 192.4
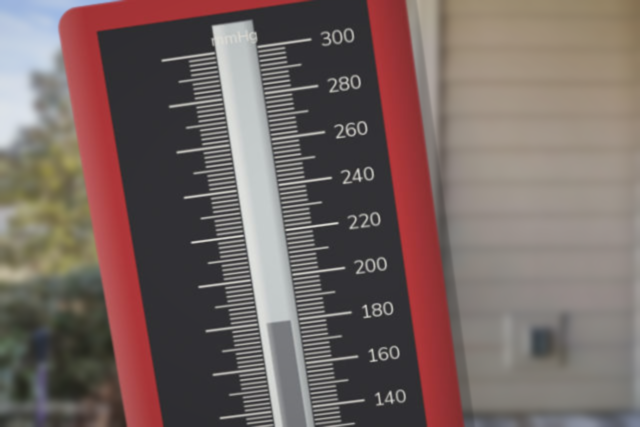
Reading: mmHg 180
